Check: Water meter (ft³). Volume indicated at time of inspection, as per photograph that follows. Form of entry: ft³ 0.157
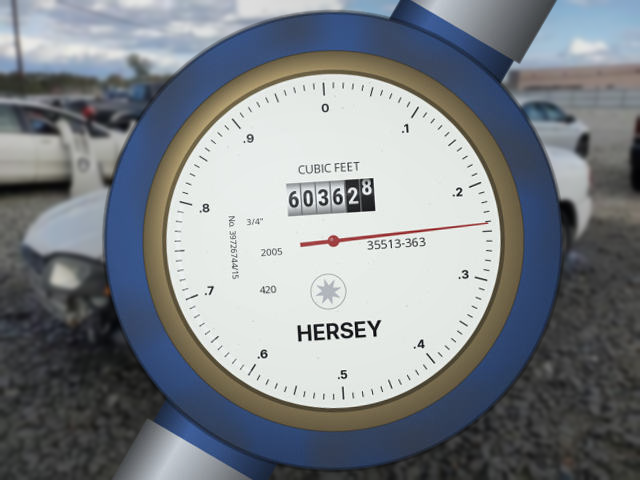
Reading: ft³ 603628.24
